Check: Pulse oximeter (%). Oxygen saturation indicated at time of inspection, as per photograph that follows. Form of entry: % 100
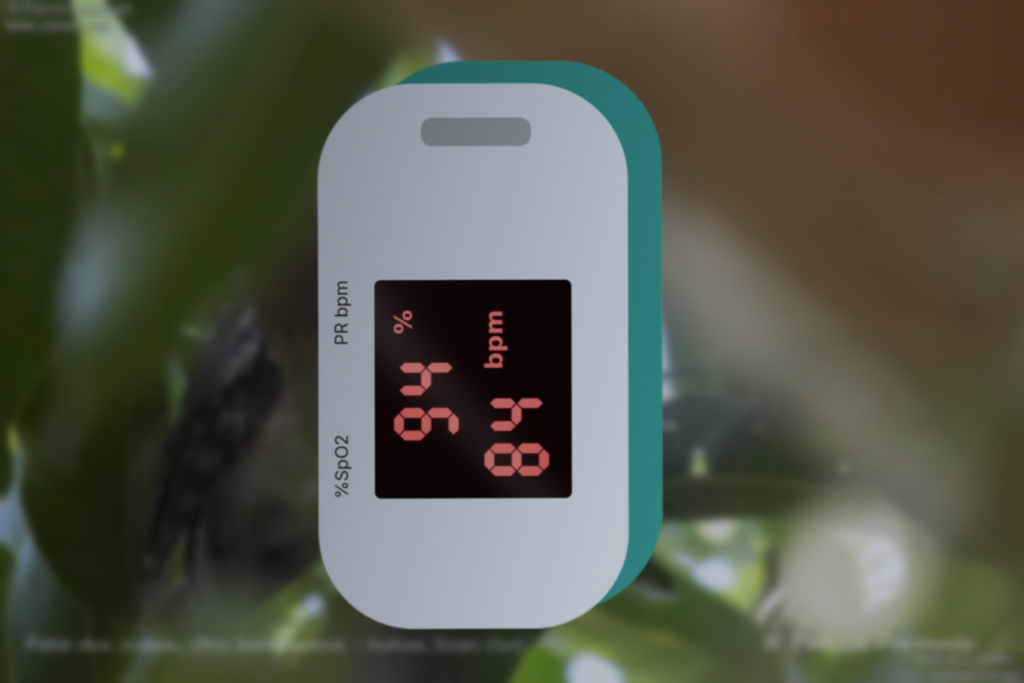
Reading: % 94
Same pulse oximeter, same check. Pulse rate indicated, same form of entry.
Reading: bpm 84
